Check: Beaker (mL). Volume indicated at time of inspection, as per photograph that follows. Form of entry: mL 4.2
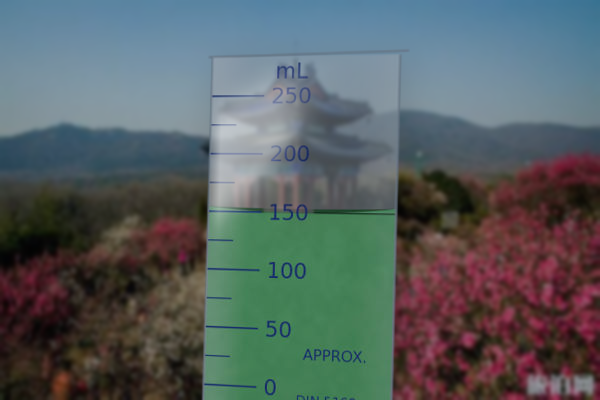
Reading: mL 150
